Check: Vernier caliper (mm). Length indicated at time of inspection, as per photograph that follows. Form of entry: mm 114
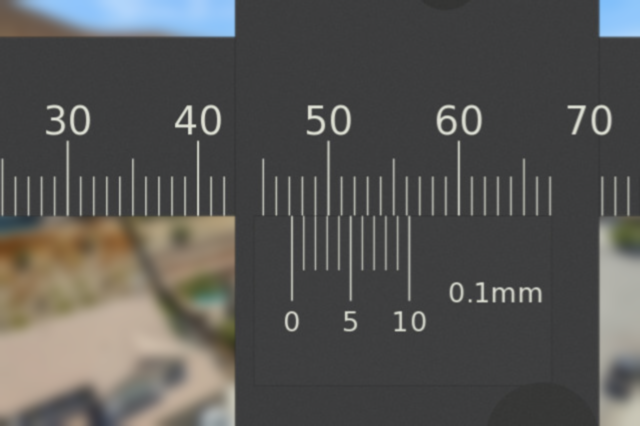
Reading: mm 47.2
